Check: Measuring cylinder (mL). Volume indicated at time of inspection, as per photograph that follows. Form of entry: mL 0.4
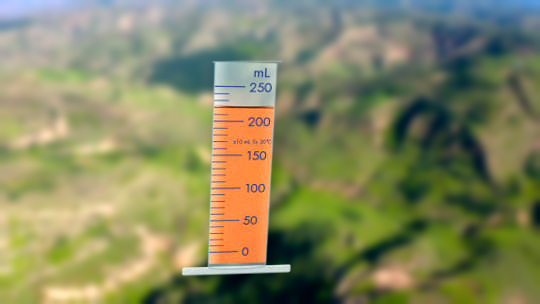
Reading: mL 220
